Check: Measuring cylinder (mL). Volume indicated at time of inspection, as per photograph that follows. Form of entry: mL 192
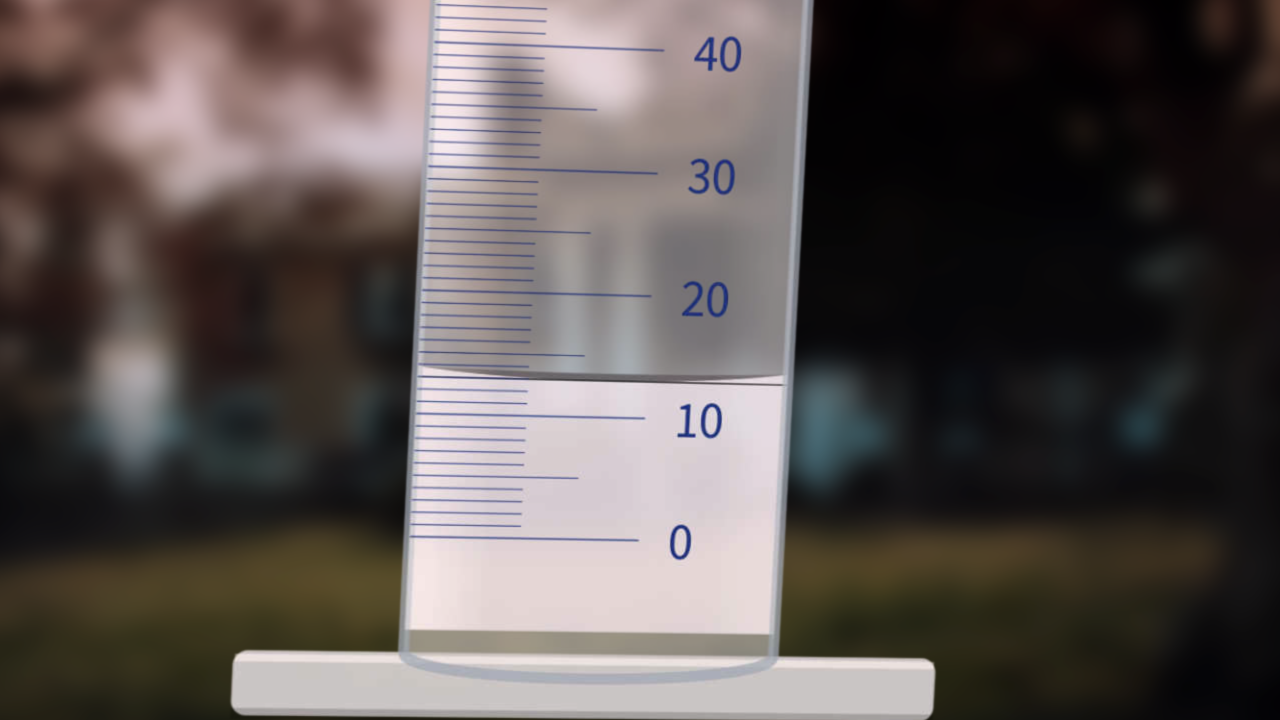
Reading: mL 13
